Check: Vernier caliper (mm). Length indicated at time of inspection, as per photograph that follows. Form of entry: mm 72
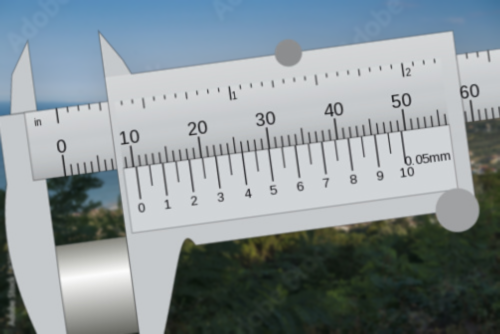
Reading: mm 10.4
